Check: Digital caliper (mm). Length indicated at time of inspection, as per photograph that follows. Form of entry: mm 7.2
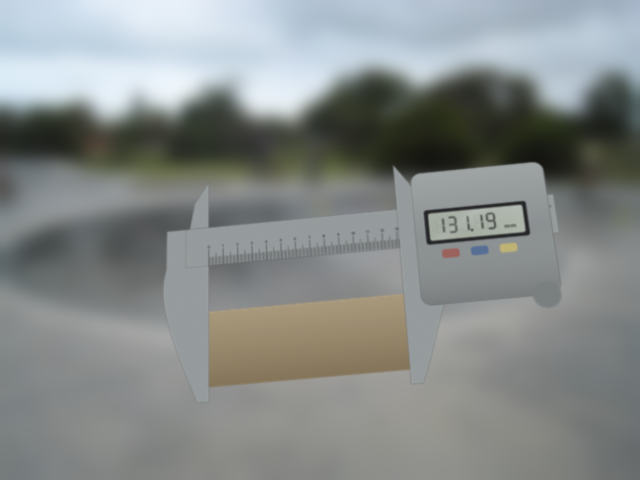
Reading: mm 131.19
